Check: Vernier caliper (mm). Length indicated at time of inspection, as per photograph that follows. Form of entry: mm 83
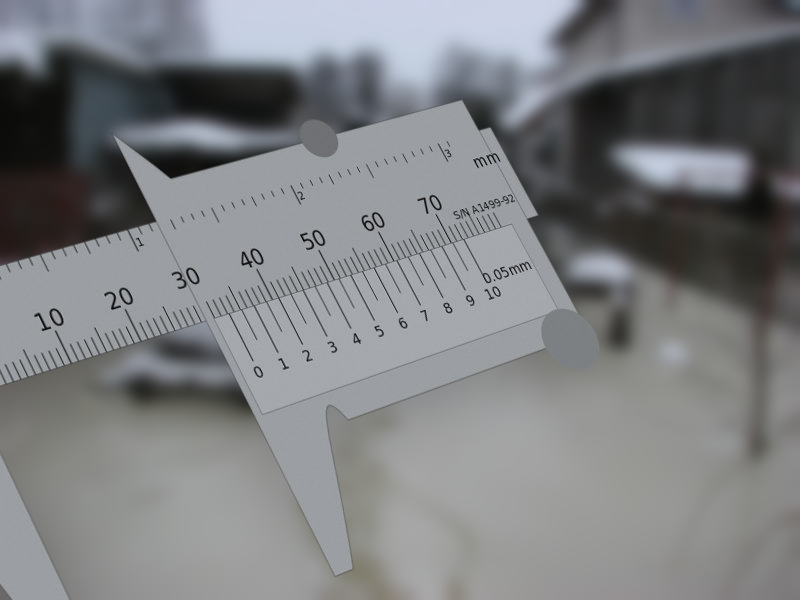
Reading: mm 33.2
